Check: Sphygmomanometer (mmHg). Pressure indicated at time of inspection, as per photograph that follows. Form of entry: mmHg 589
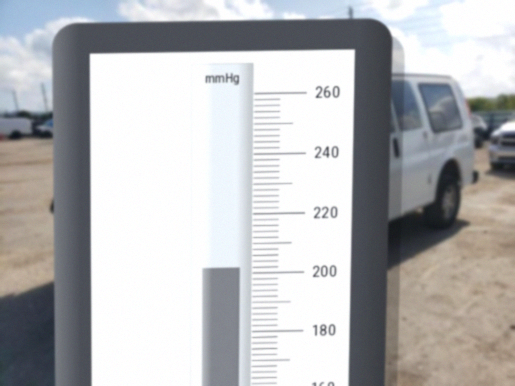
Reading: mmHg 202
